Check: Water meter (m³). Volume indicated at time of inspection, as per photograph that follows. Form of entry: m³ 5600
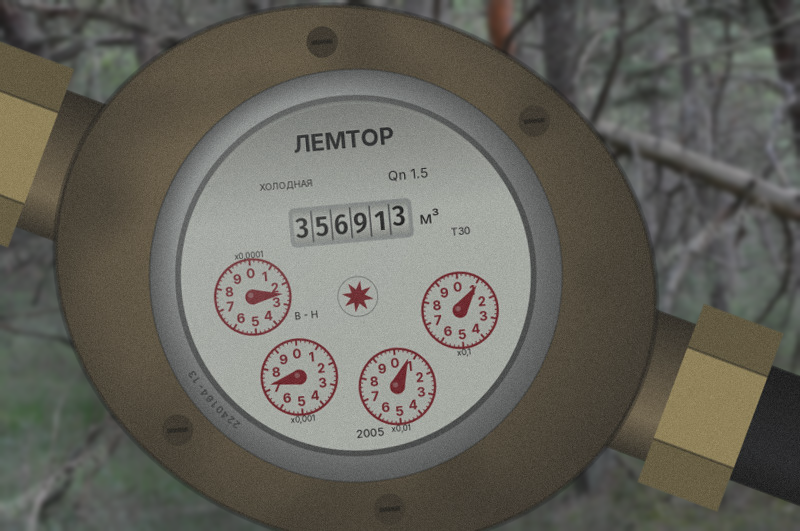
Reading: m³ 356913.1072
